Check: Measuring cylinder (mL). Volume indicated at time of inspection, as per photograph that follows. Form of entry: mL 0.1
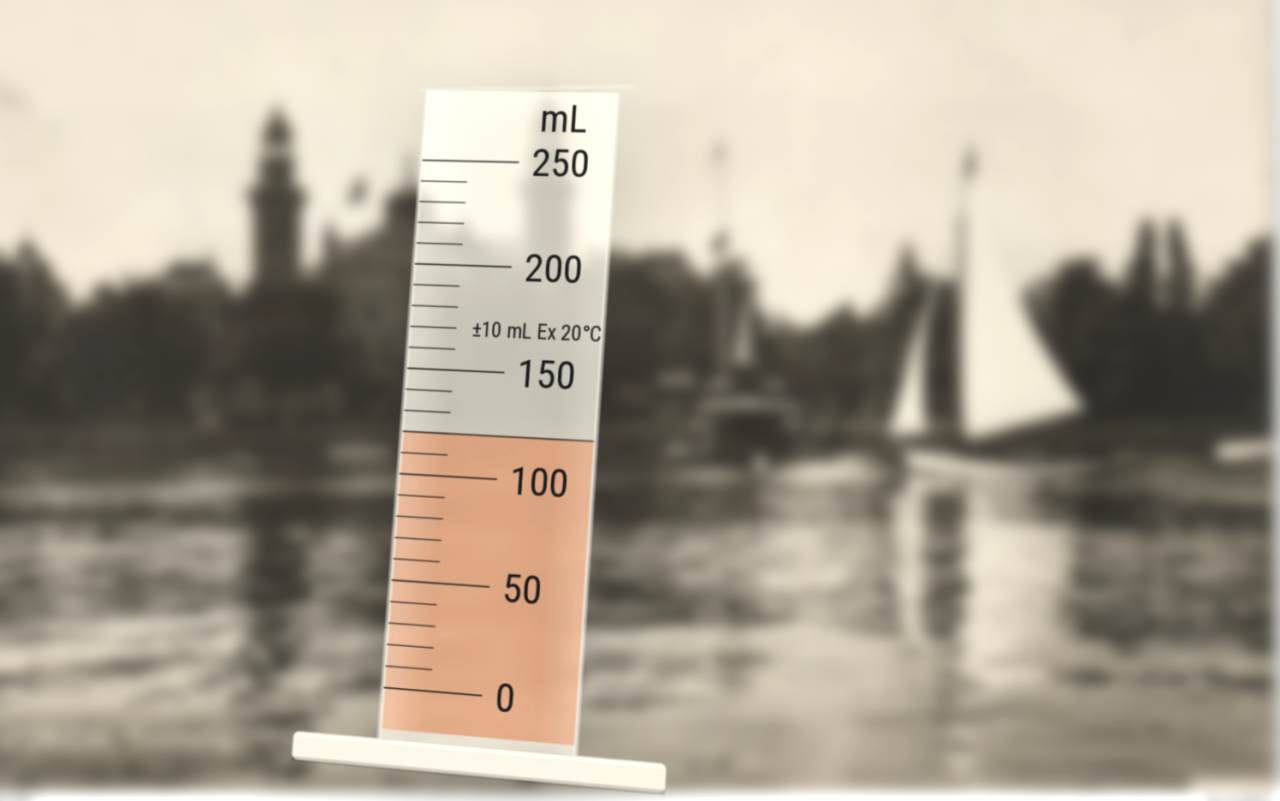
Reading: mL 120
